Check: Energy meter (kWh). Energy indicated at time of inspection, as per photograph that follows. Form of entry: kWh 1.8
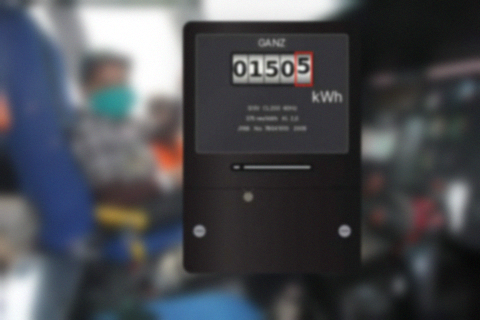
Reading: kWh 150.5
